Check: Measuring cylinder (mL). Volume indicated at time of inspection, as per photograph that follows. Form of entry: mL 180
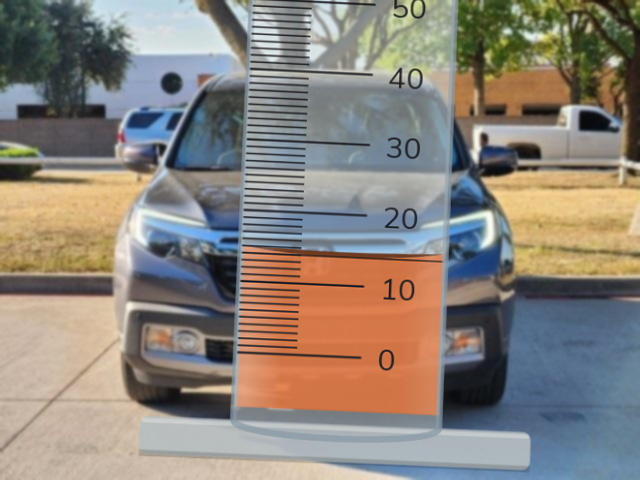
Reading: mL 14
